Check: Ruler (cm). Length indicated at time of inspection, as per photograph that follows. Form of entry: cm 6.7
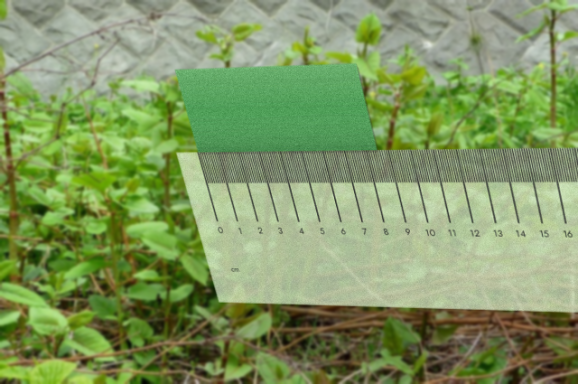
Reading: cm 8.5
